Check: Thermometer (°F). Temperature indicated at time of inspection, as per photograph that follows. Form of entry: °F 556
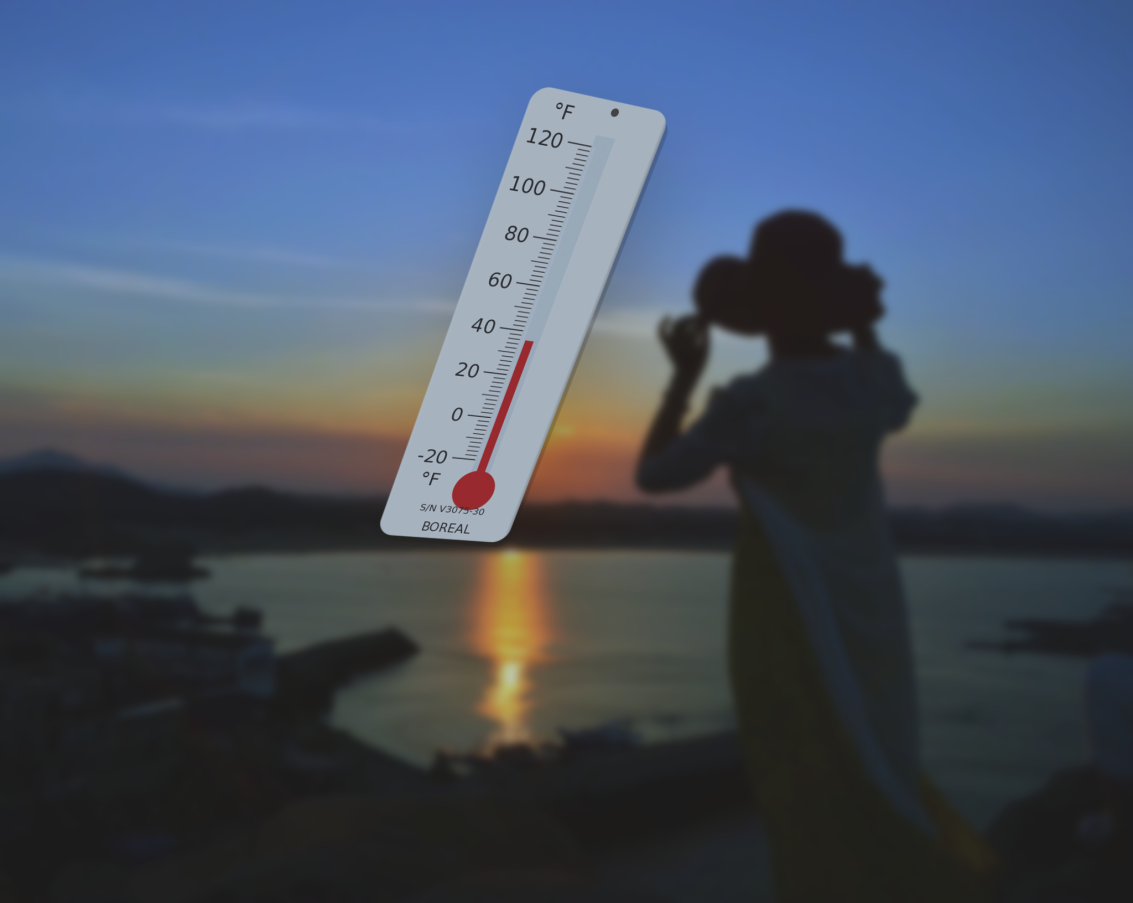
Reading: °F 36
